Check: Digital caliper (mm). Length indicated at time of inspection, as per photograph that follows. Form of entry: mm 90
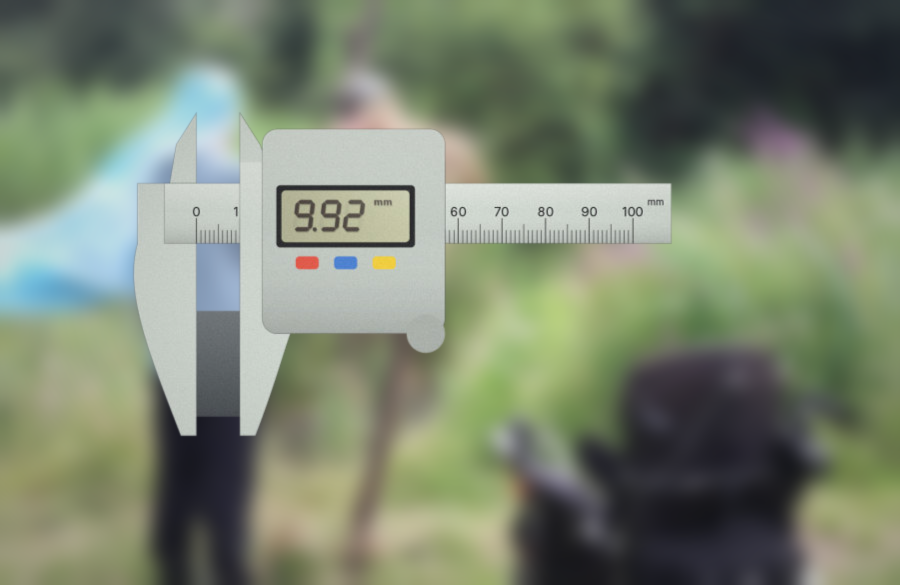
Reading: mm 9.92
